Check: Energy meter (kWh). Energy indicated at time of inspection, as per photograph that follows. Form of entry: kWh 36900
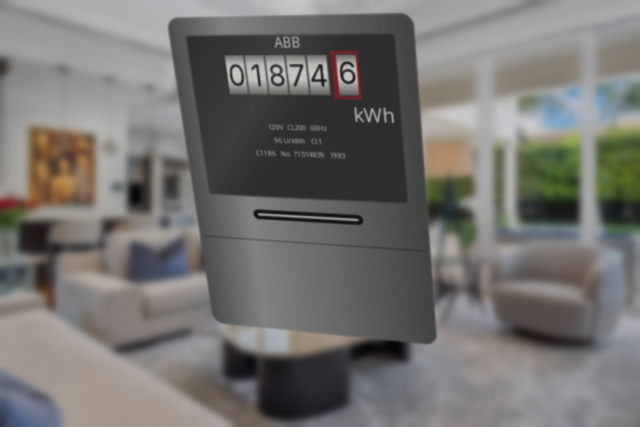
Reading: kWh 1874.6
